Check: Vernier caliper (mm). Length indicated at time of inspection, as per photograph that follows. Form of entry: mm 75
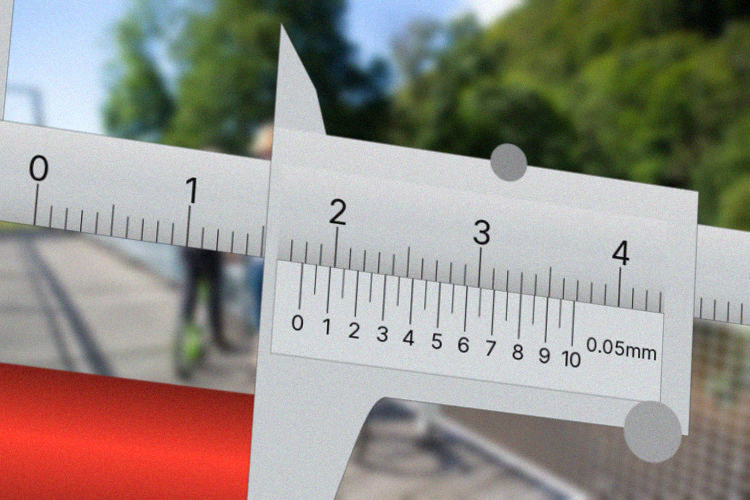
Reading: mm 17.8
